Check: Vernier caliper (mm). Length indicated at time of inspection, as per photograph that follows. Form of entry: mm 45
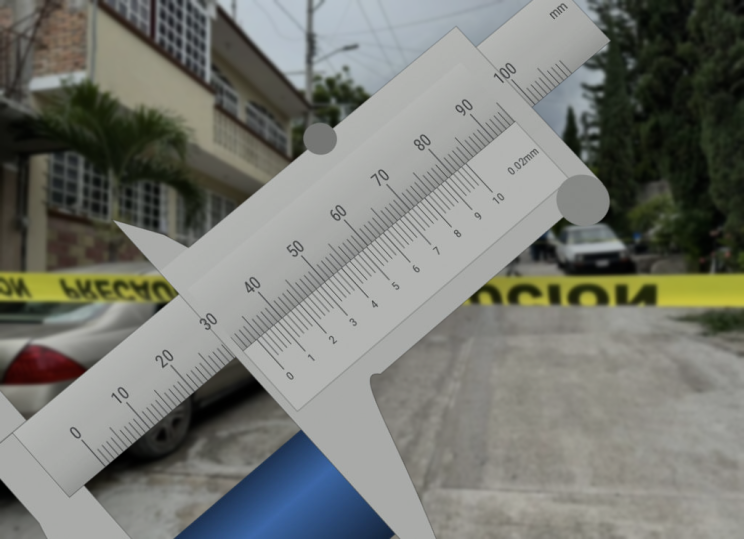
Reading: mm 34.2
